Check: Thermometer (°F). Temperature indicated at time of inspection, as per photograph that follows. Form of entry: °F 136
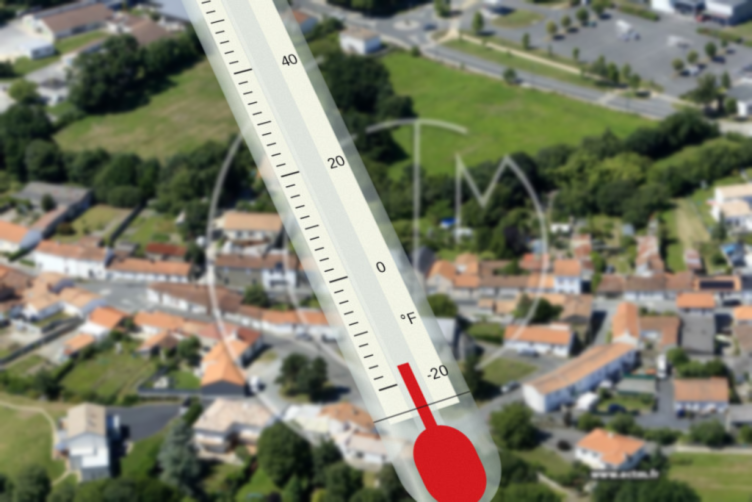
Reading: °F -17
